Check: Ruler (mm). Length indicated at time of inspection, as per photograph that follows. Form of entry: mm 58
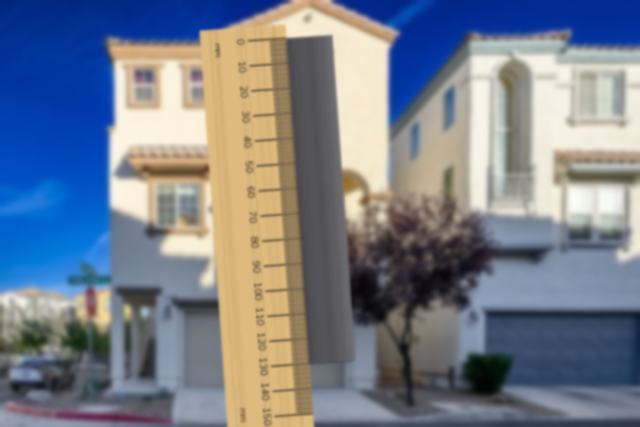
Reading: mm 130
